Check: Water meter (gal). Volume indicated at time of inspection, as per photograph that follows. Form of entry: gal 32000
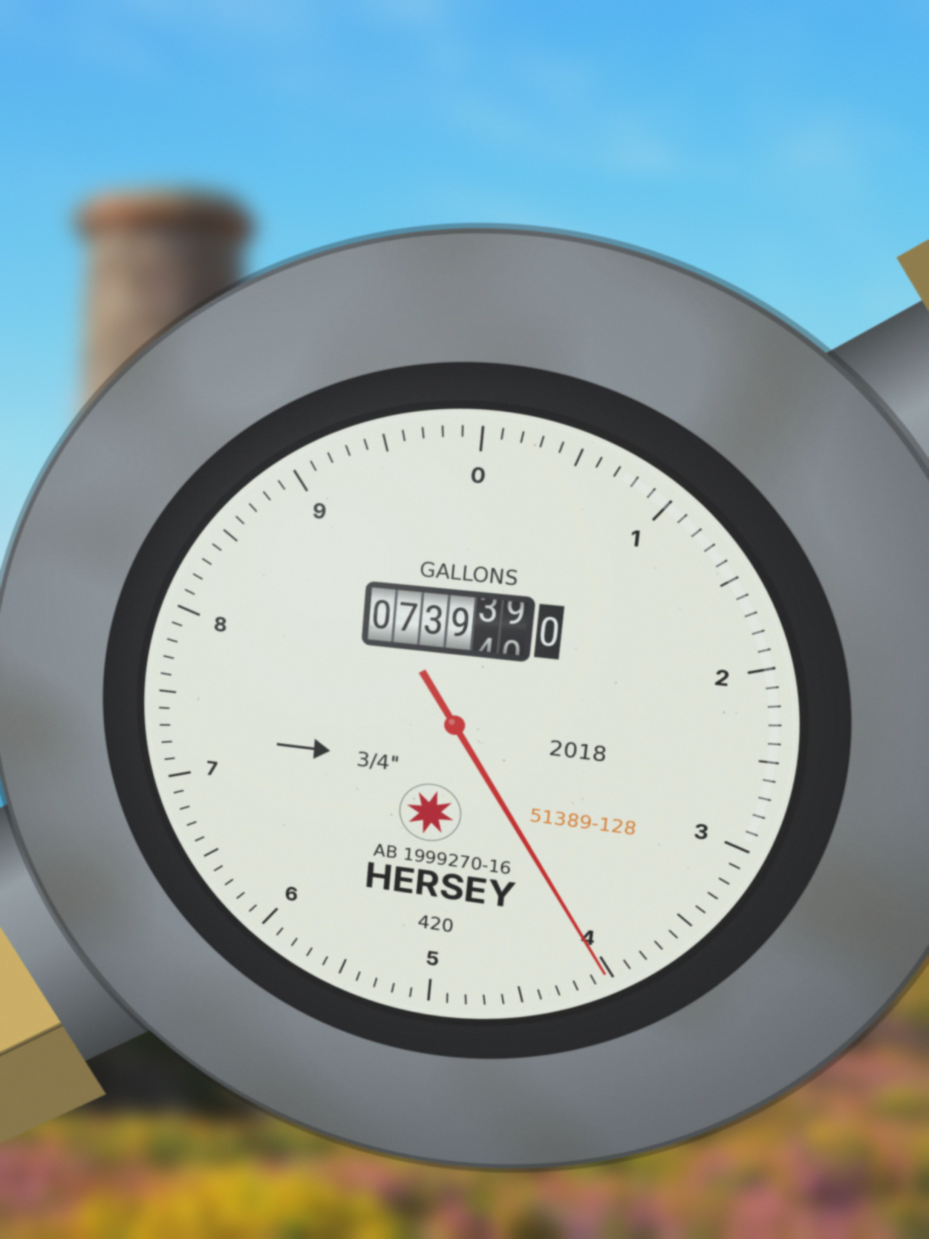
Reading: gal 739394.0
